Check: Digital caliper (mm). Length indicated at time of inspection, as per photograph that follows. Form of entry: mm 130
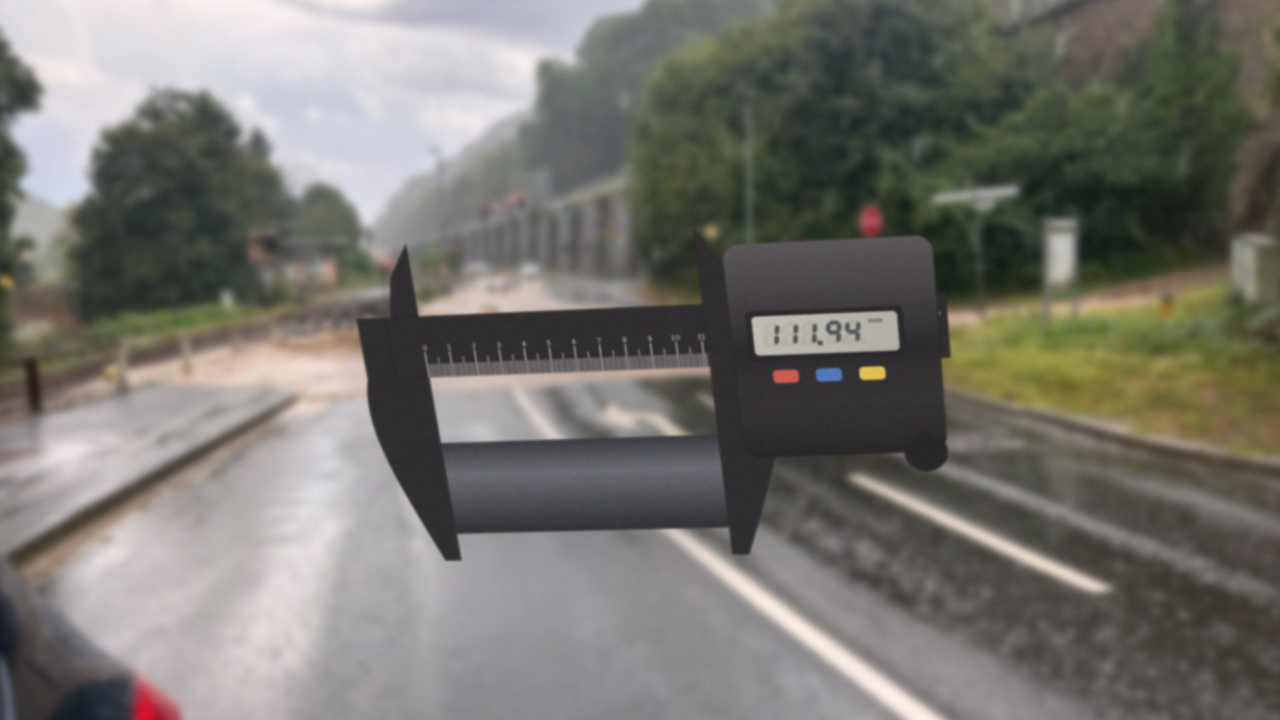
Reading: mm 111.94
